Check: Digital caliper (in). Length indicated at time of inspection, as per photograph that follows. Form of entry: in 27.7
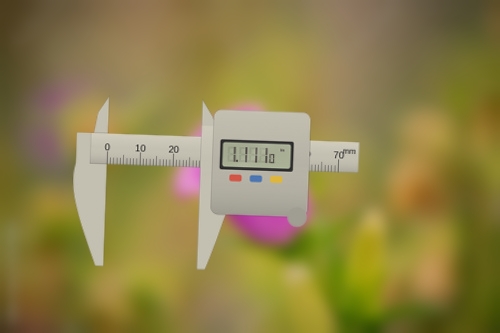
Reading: in 1.1110
